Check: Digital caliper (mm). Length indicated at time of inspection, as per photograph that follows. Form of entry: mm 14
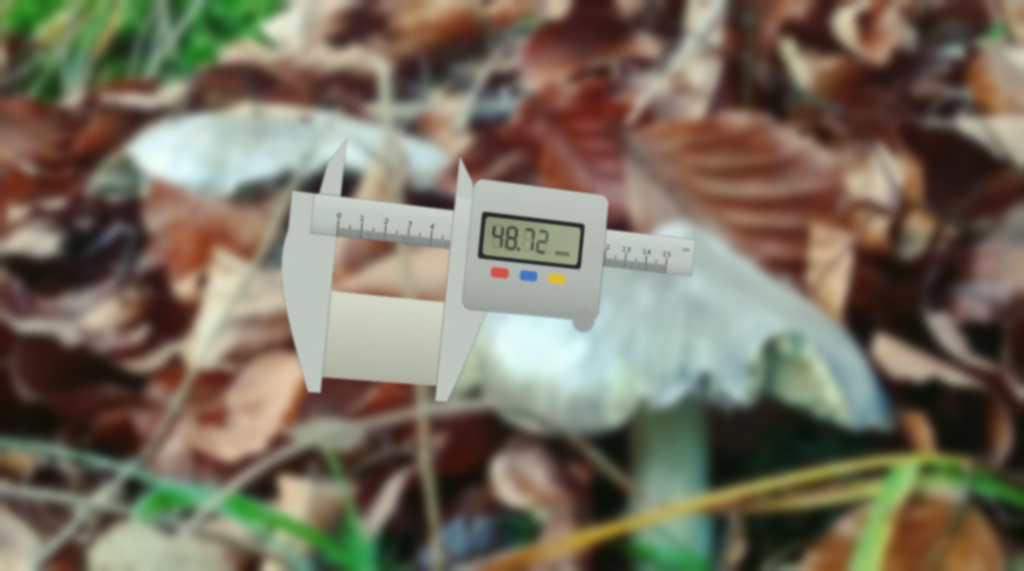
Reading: mm 48.72
